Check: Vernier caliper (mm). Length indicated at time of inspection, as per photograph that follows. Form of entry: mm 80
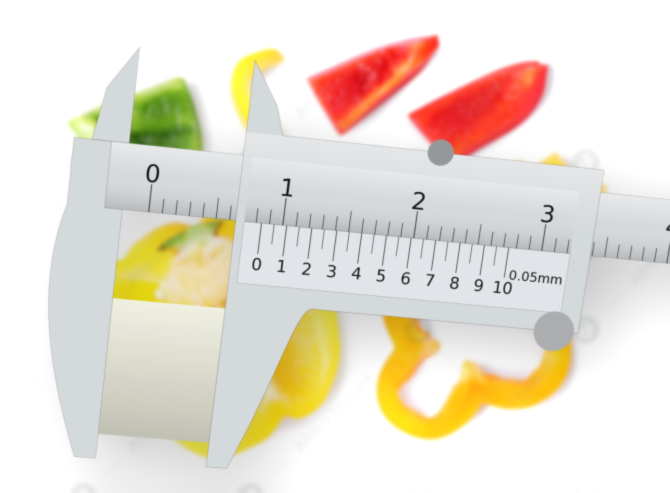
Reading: mm 8.4
